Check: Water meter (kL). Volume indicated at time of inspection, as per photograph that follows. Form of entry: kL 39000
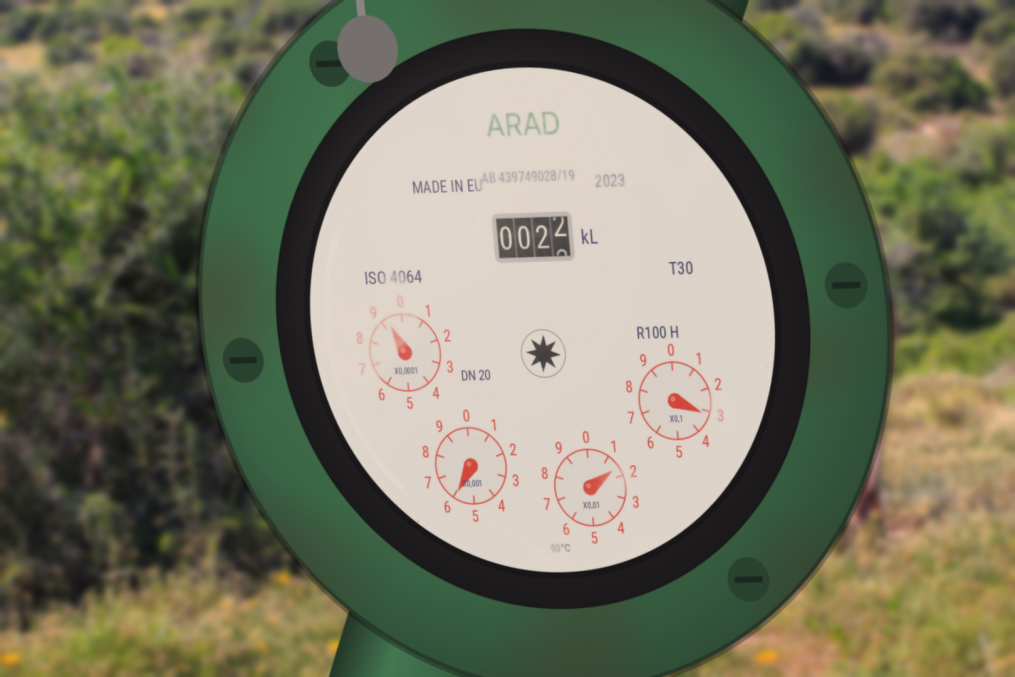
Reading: kL 22.3159
